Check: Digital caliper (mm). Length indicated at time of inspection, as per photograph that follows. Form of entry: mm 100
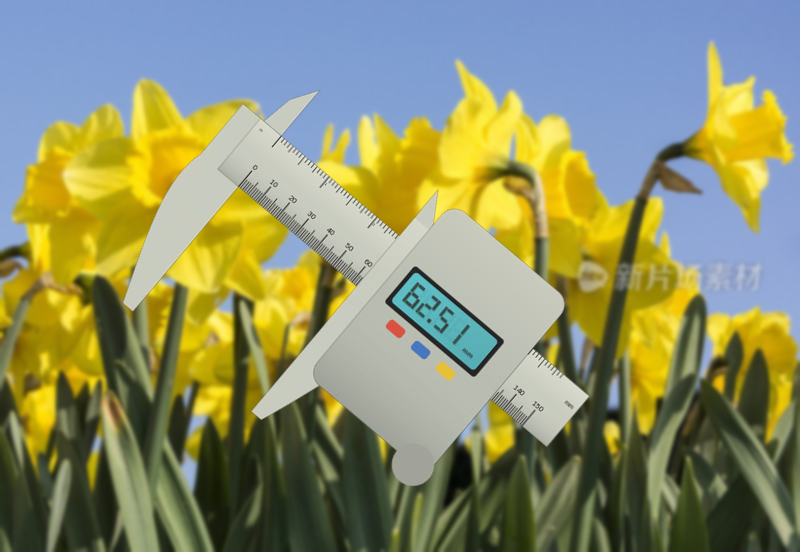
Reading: mm 62.51
